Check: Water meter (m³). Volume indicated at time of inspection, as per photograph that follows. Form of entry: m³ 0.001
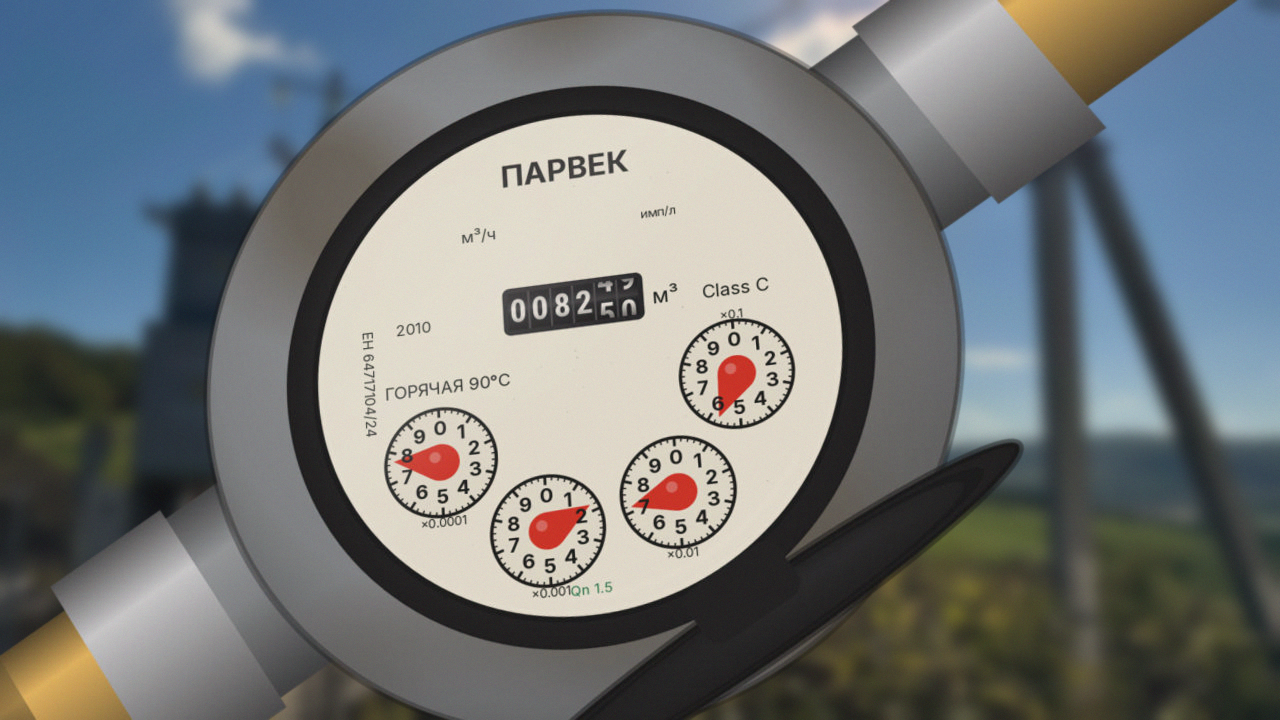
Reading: m³ 8249.5717
